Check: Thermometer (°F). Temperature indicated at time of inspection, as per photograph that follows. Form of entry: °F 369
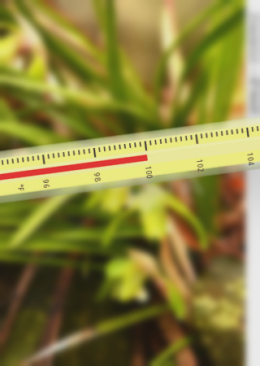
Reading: °F 100
